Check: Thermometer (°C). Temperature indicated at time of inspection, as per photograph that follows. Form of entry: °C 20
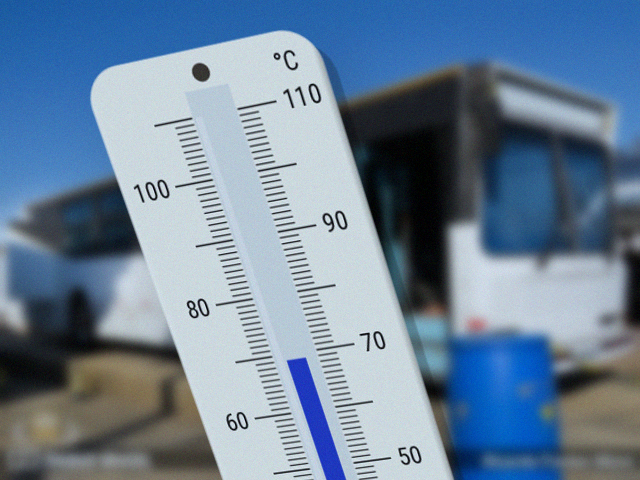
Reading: °C 69
